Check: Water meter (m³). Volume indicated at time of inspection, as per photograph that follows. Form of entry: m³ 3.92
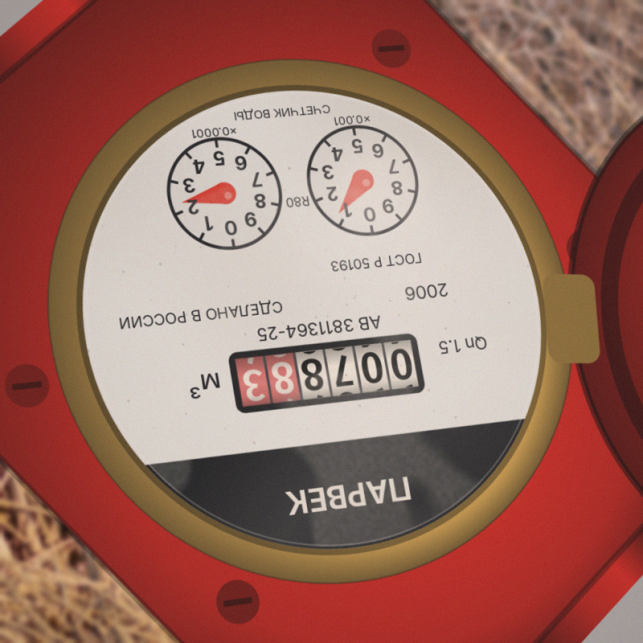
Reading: m³ 78.8312
